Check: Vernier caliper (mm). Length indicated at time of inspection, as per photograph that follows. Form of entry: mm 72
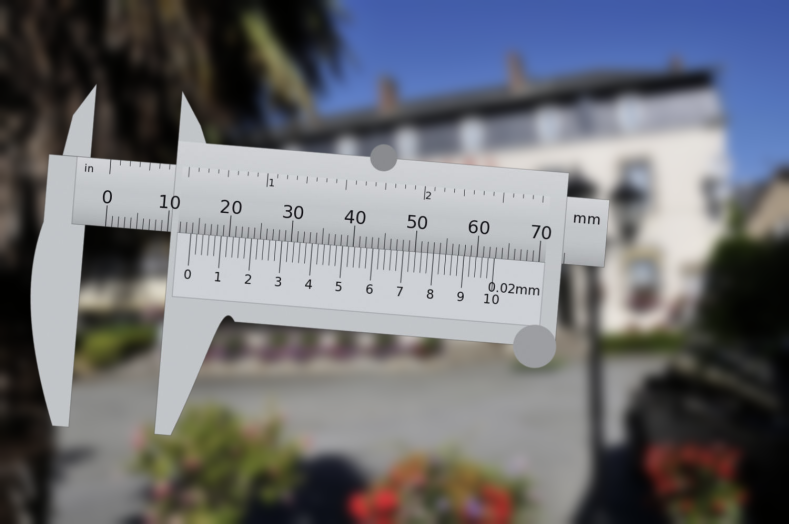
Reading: mm 13.8
